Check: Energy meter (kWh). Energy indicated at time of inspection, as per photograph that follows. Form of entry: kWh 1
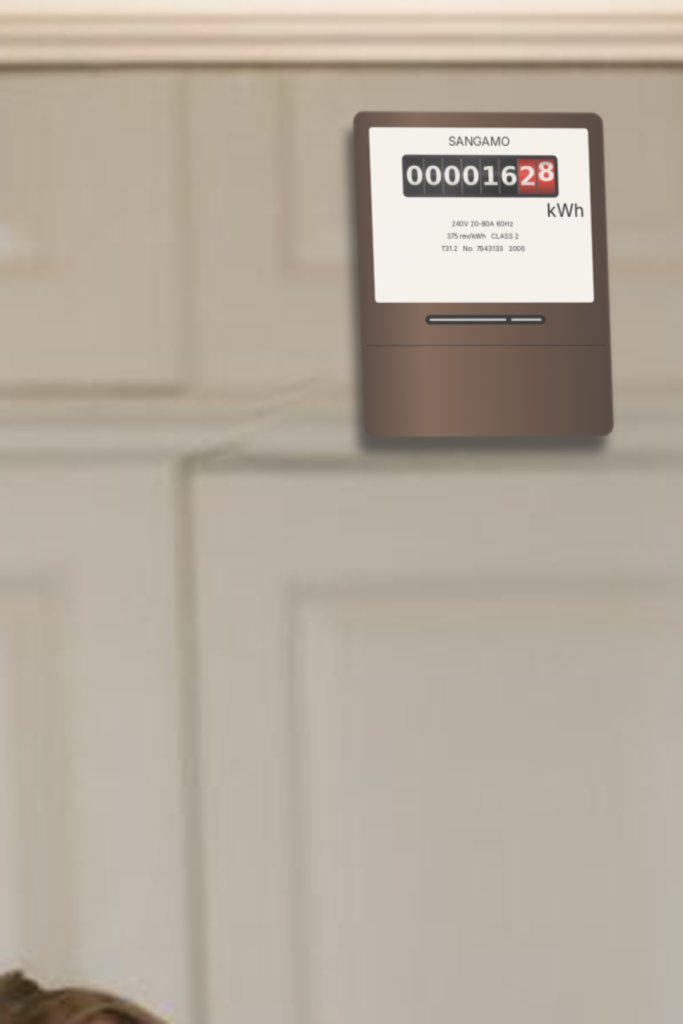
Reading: kWh 16.28
